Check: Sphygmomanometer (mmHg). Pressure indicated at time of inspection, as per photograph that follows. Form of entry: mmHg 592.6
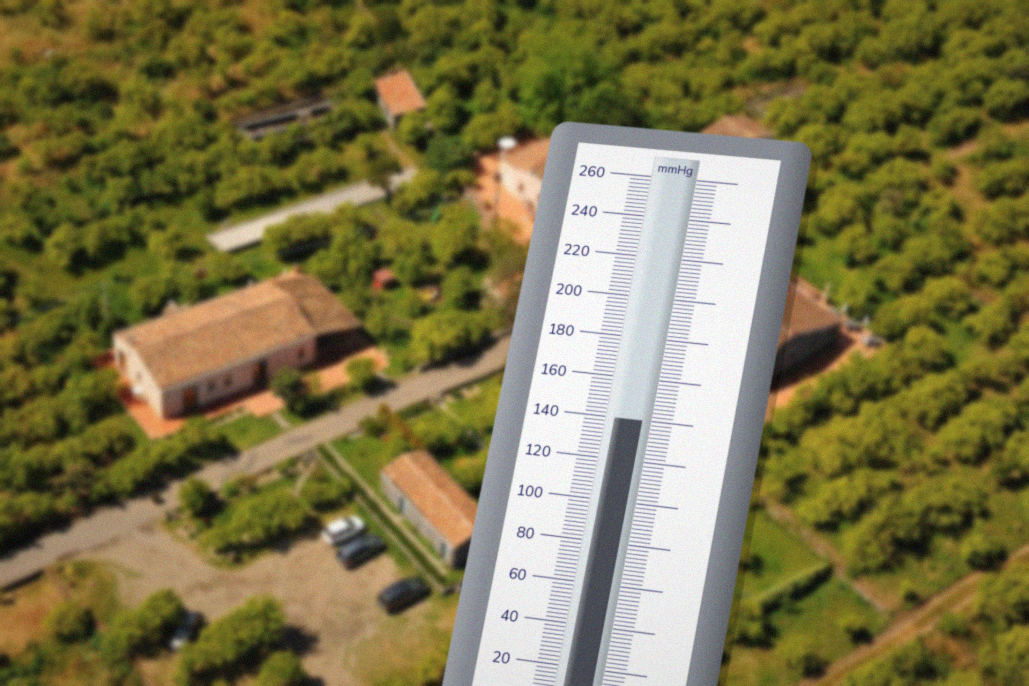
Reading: mmHg 140
